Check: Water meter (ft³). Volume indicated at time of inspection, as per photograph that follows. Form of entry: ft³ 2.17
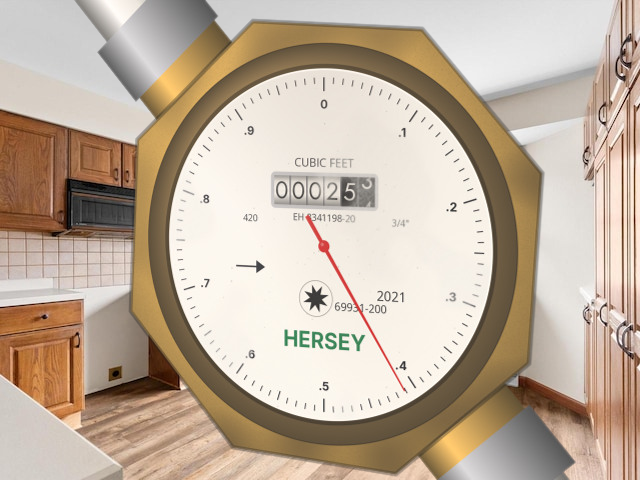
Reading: ft³ 253.41
